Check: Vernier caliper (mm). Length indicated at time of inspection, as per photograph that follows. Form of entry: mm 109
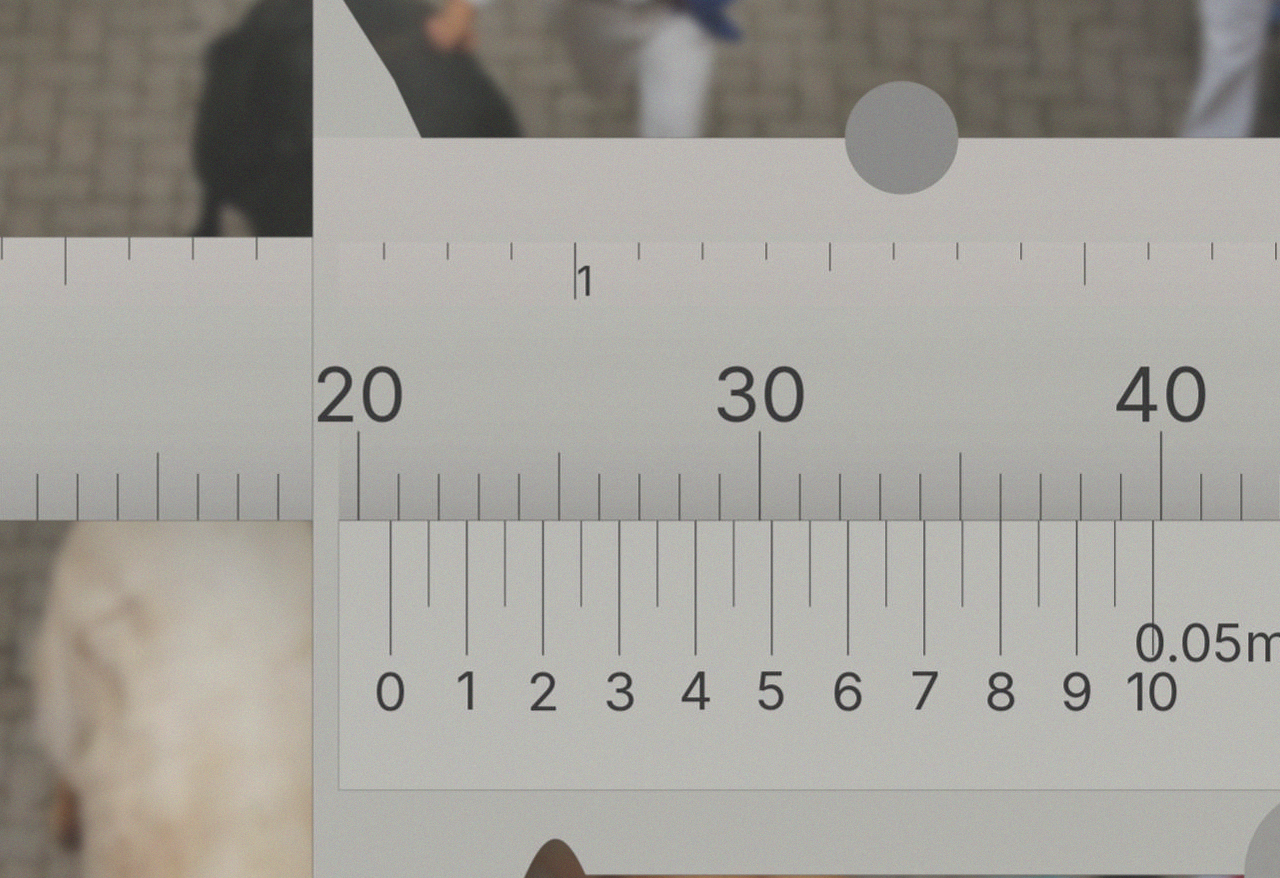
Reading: mm 20.80
